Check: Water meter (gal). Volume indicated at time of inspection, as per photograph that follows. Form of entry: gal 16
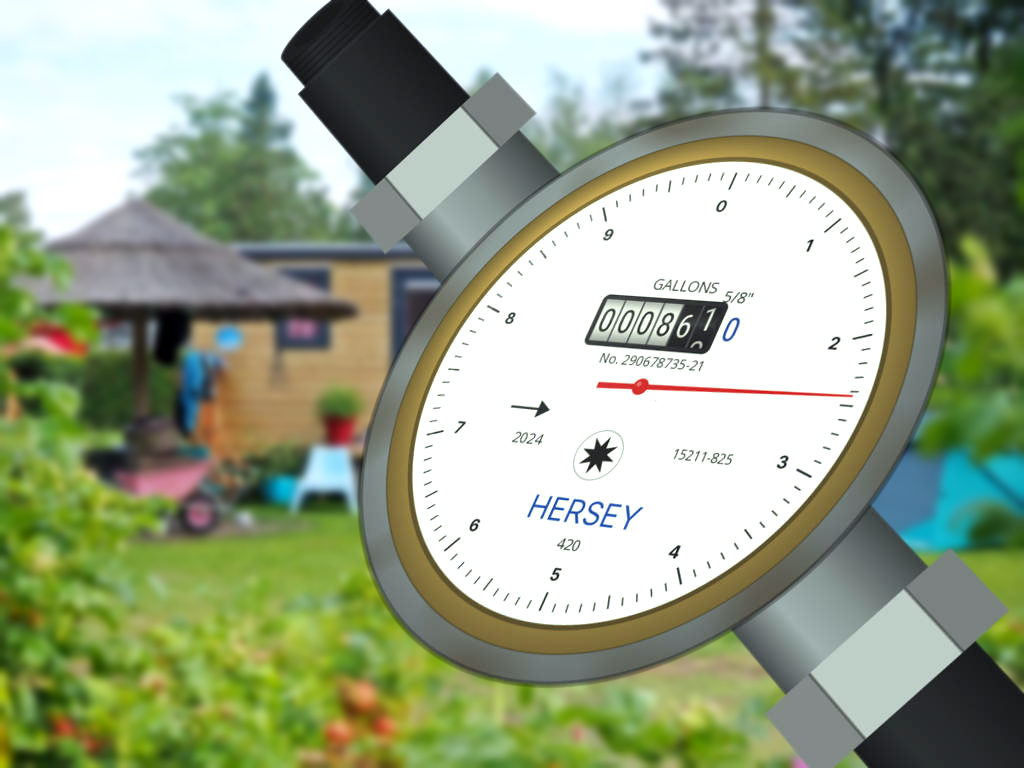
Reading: gal 8612.4
